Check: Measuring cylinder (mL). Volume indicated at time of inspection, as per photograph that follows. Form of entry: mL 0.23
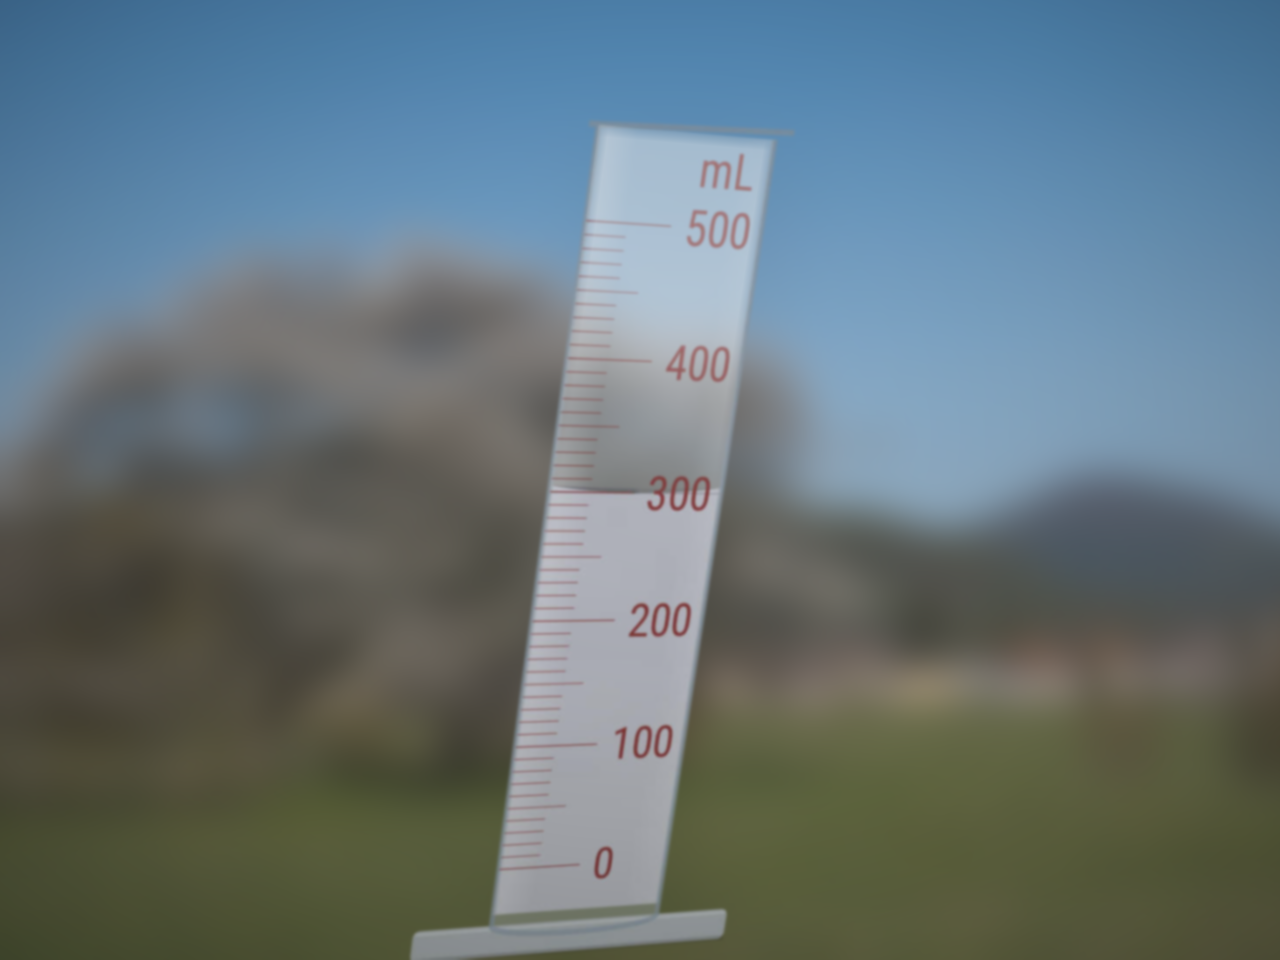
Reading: mL 300
